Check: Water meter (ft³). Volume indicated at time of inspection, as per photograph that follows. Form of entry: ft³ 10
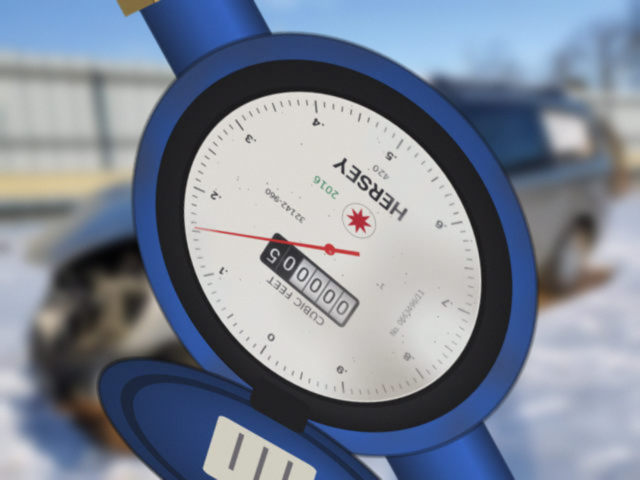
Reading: ft³ 5.15
